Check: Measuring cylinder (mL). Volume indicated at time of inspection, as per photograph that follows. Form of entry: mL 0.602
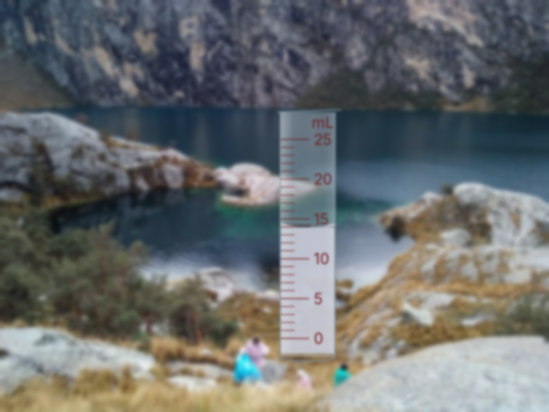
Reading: mL 14
